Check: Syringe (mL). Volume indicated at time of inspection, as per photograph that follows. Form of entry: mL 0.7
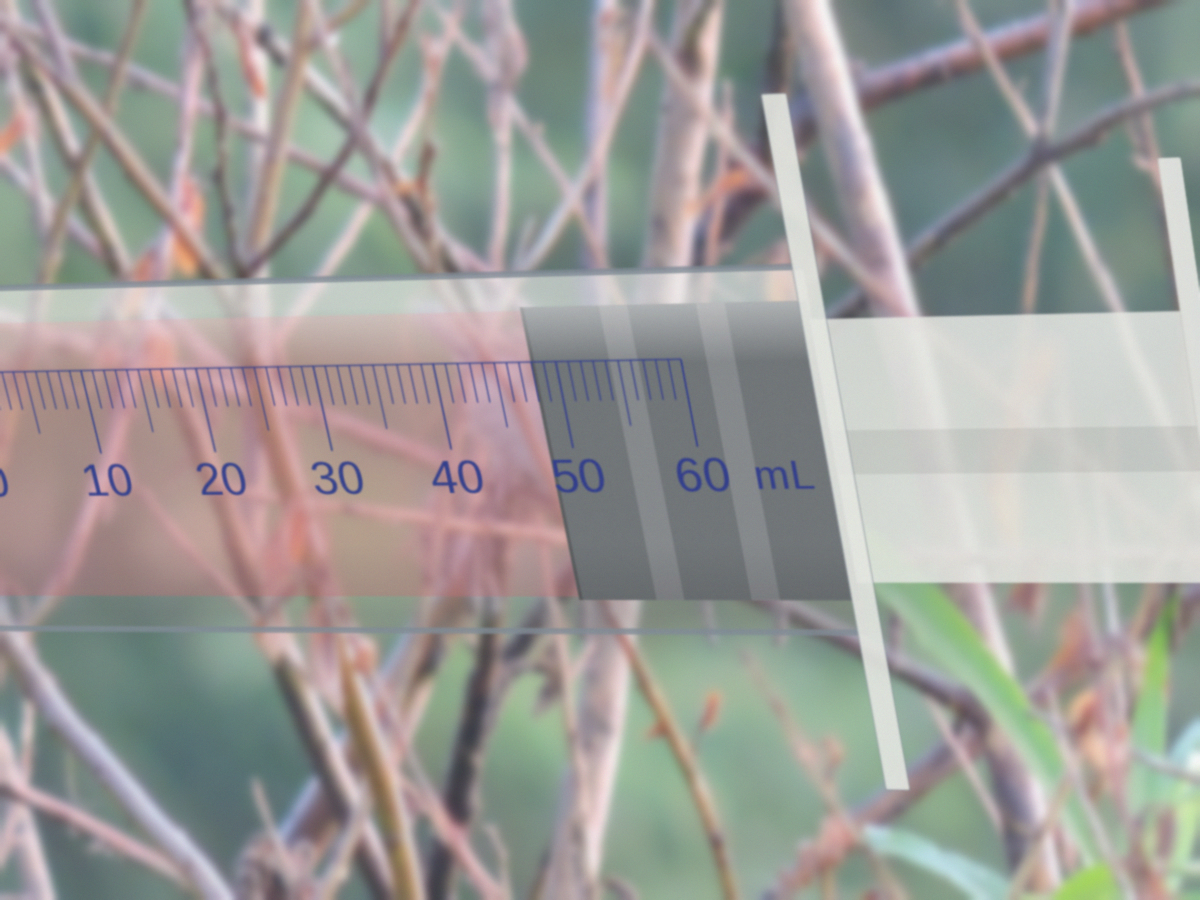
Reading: mL 48
